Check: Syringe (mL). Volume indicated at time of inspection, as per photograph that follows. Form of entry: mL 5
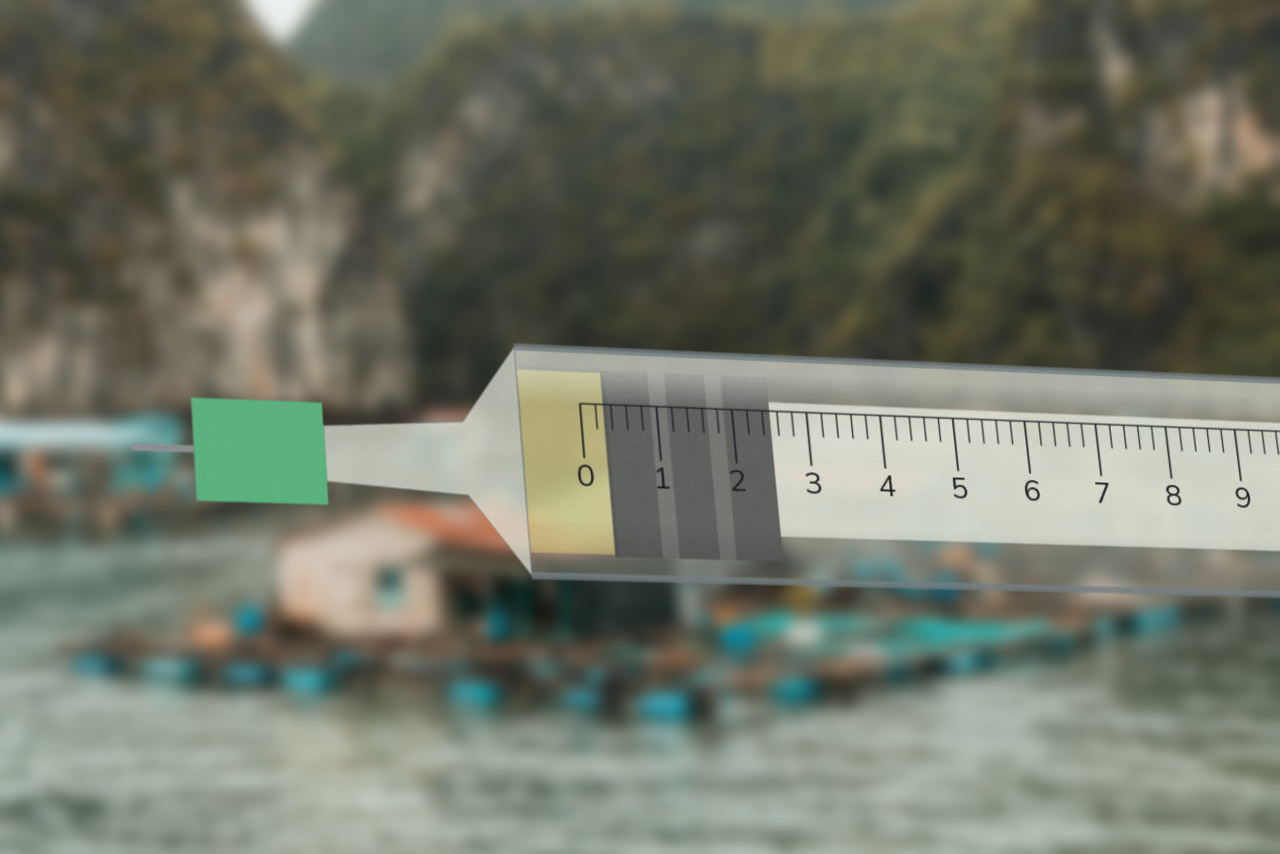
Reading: mL 0.3
